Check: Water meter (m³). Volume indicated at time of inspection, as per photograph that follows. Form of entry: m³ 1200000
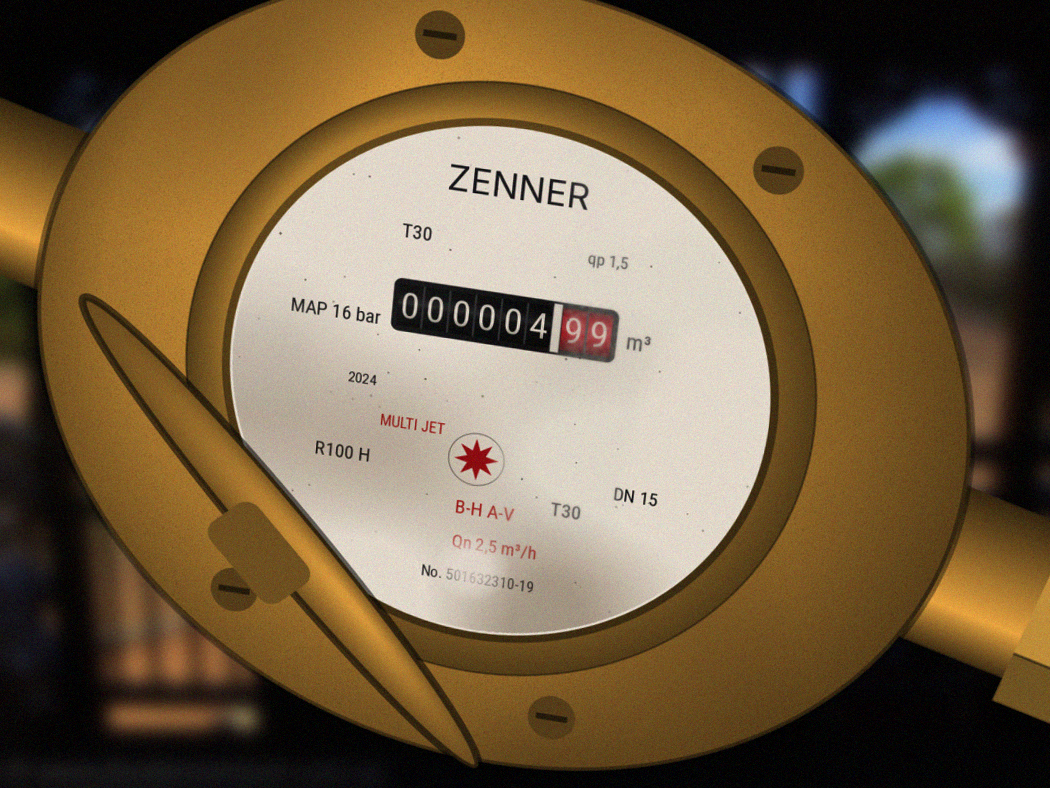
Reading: m³ 4.99
